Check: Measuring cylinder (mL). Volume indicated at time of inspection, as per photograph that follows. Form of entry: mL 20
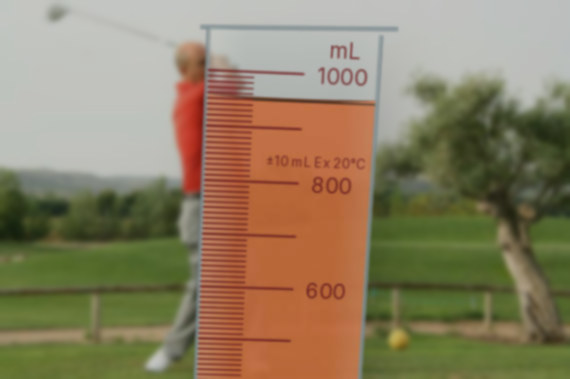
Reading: mL 950
